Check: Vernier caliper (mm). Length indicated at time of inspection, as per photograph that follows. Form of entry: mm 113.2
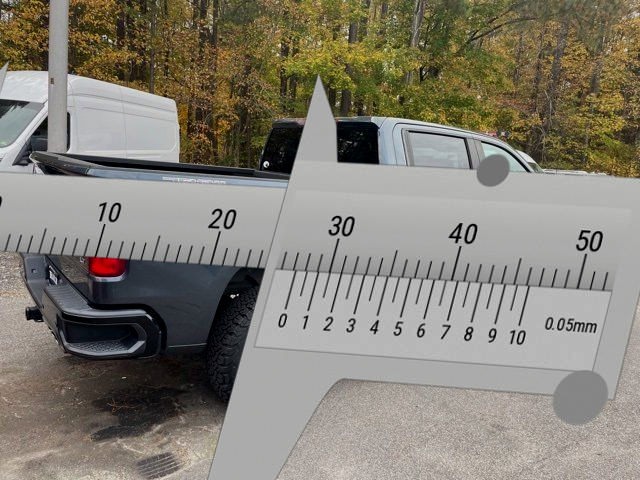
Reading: mm 27.2
